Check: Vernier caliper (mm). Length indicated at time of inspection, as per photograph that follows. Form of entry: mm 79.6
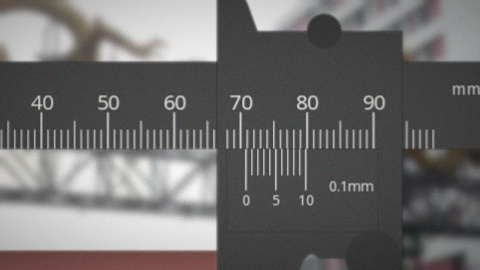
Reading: mm 70.8
